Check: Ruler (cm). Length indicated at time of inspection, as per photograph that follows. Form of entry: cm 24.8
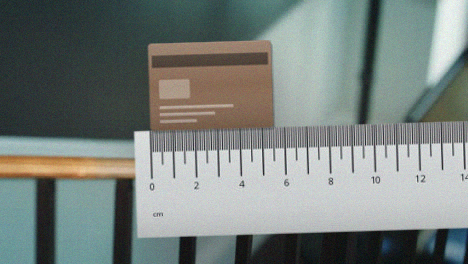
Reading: cm 5.5
